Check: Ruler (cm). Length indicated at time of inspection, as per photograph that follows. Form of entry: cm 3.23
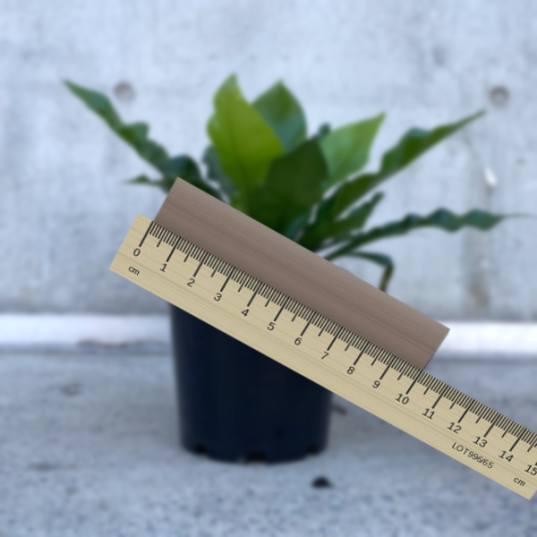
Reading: cm 10
